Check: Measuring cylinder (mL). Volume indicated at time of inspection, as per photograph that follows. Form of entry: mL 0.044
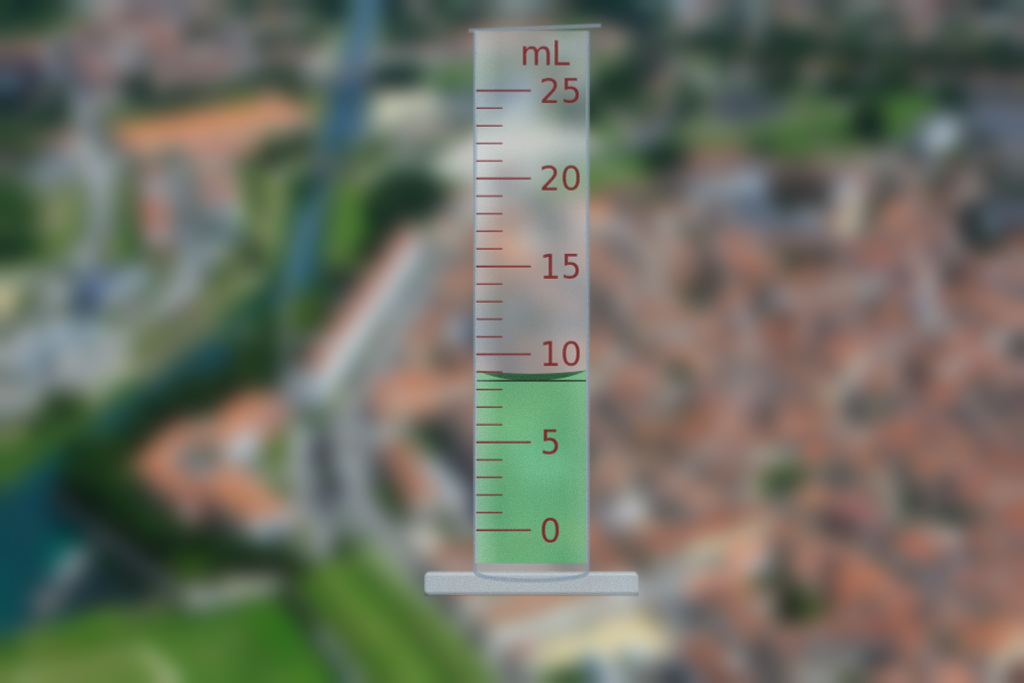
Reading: mL 8.5
